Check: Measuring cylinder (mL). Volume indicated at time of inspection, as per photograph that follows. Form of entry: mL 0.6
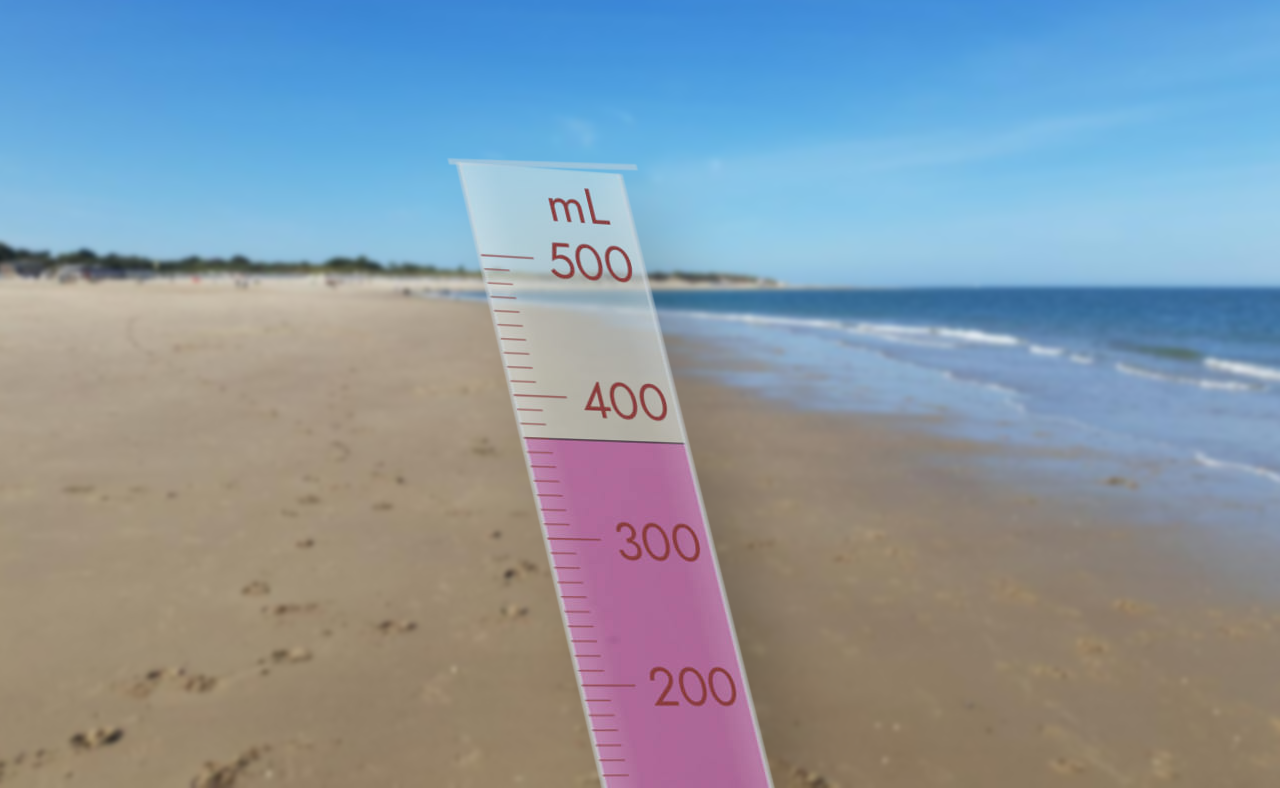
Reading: mL 370
